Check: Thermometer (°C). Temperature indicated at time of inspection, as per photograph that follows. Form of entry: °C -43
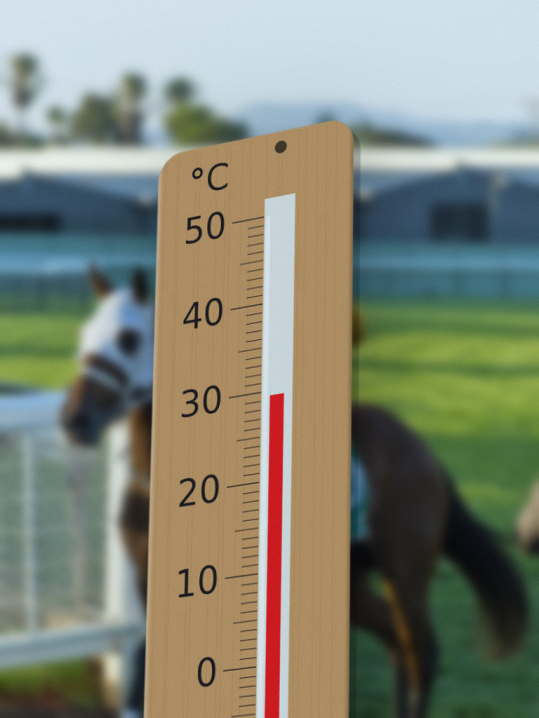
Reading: °C 29.5
